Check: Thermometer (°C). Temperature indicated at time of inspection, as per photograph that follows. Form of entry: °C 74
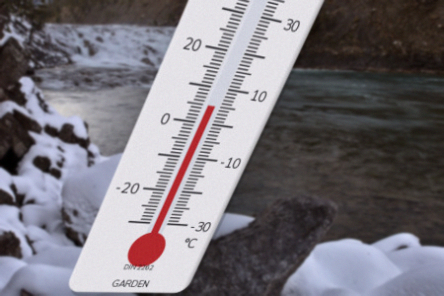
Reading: °C 5
